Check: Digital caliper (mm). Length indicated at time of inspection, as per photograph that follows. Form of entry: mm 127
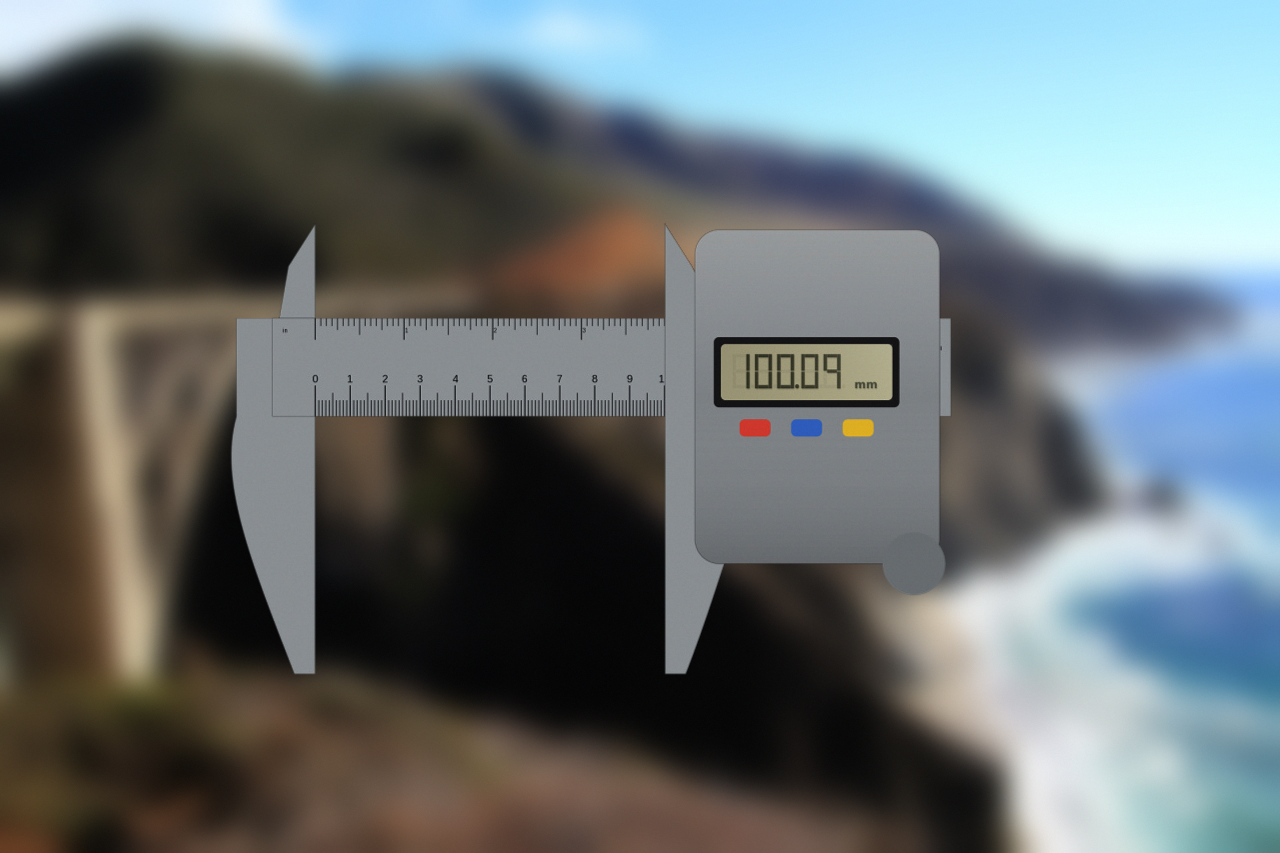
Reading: mm 100.09
